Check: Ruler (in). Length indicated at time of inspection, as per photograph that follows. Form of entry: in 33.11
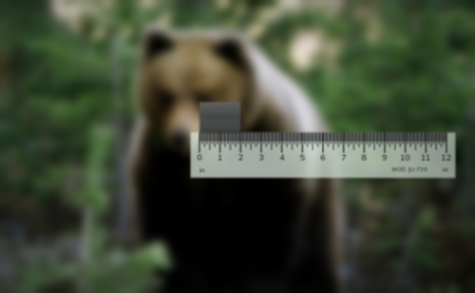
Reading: in 2
